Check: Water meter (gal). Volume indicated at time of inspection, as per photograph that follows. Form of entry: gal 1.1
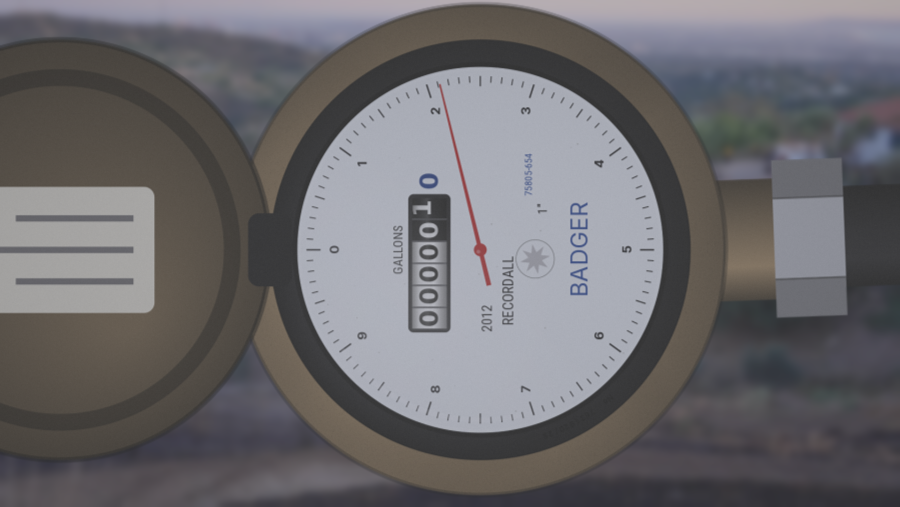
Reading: gal 12.1
